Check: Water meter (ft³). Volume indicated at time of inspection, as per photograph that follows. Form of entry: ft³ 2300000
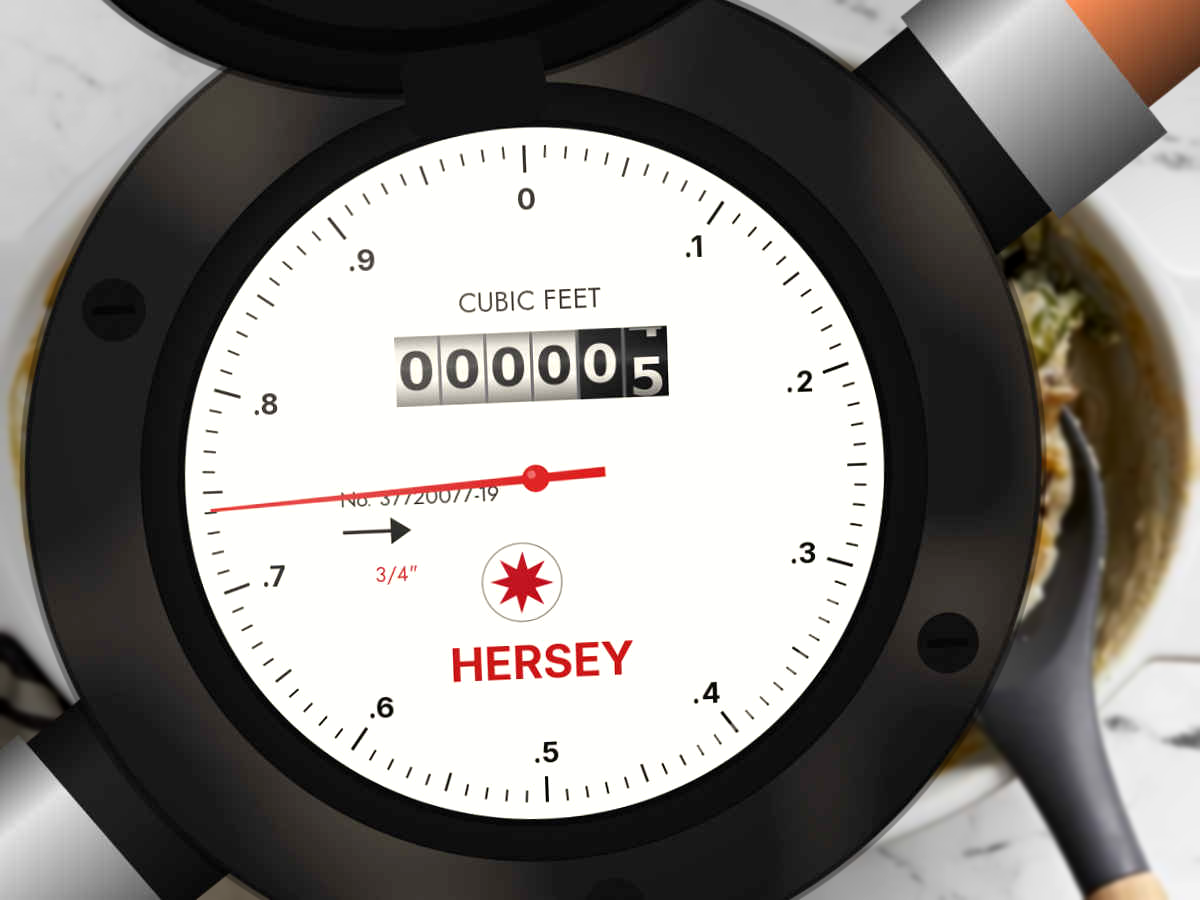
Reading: ft³ 4.74
